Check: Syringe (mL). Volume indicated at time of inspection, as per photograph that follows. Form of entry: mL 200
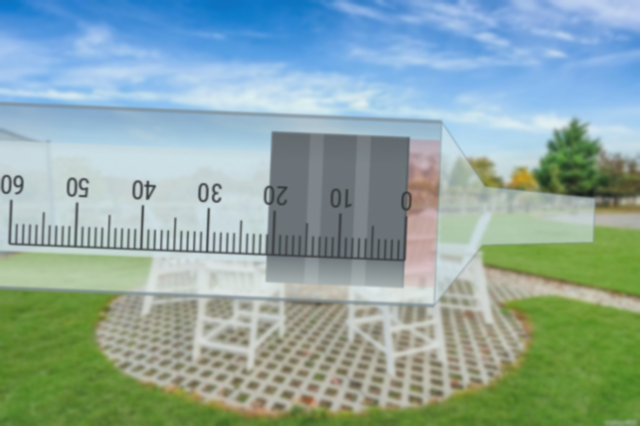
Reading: mL 0
